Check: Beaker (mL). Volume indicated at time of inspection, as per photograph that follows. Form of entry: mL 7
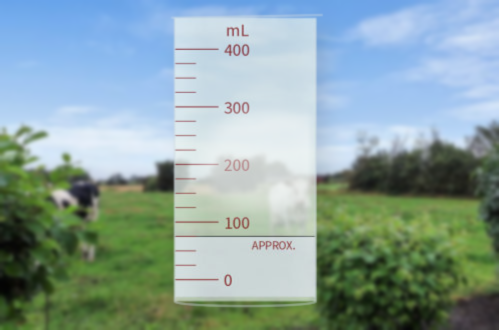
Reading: mL 75
